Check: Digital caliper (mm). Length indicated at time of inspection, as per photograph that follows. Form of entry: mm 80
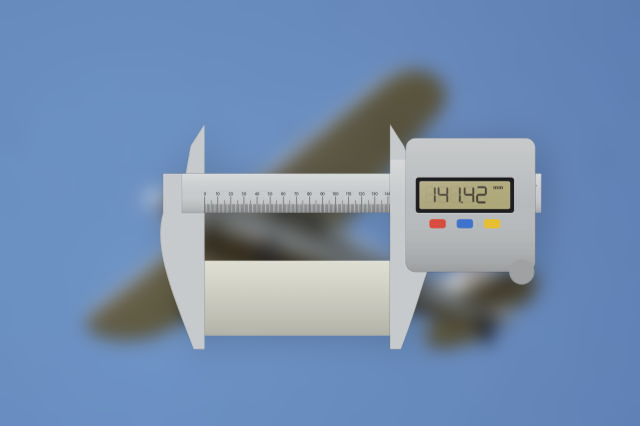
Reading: mm 141.42
